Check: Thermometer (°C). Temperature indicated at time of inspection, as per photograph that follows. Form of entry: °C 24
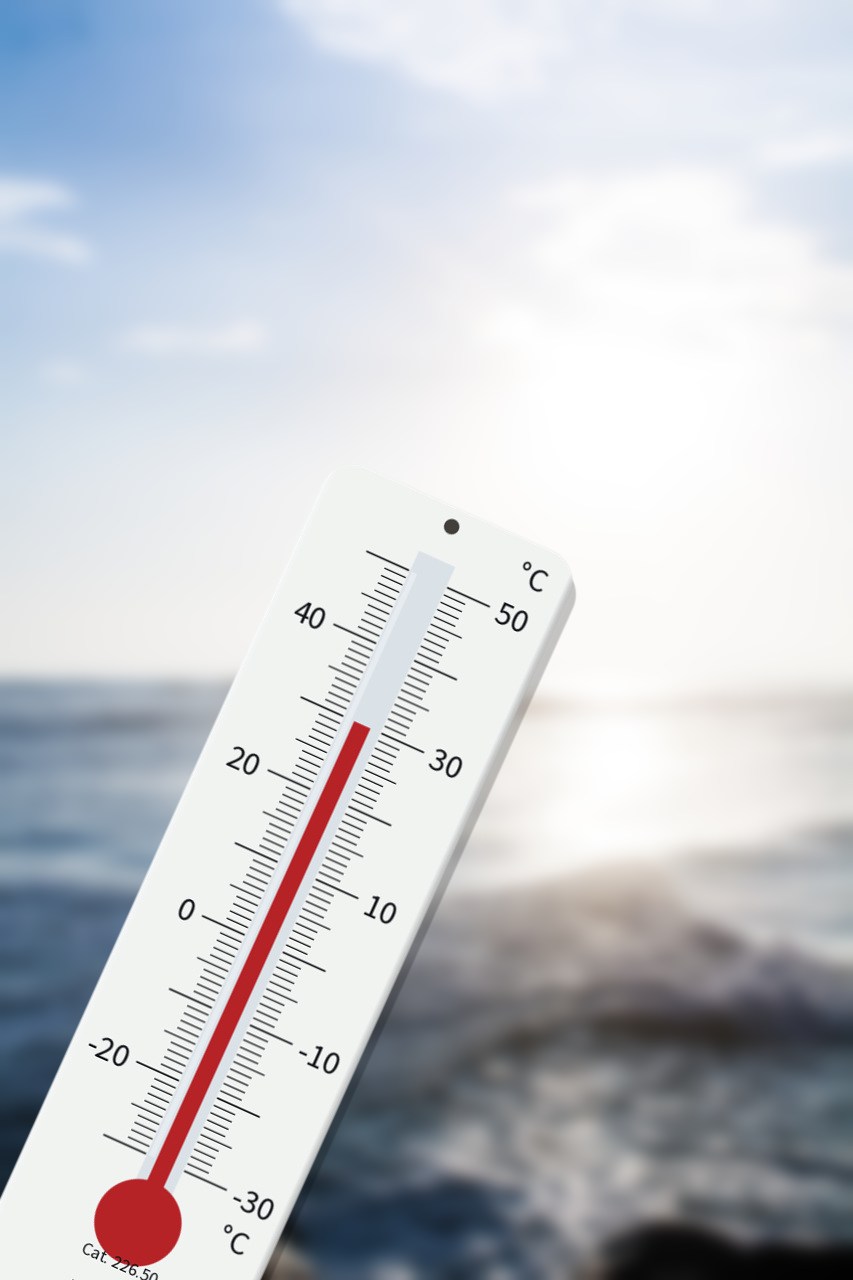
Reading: °C 30
